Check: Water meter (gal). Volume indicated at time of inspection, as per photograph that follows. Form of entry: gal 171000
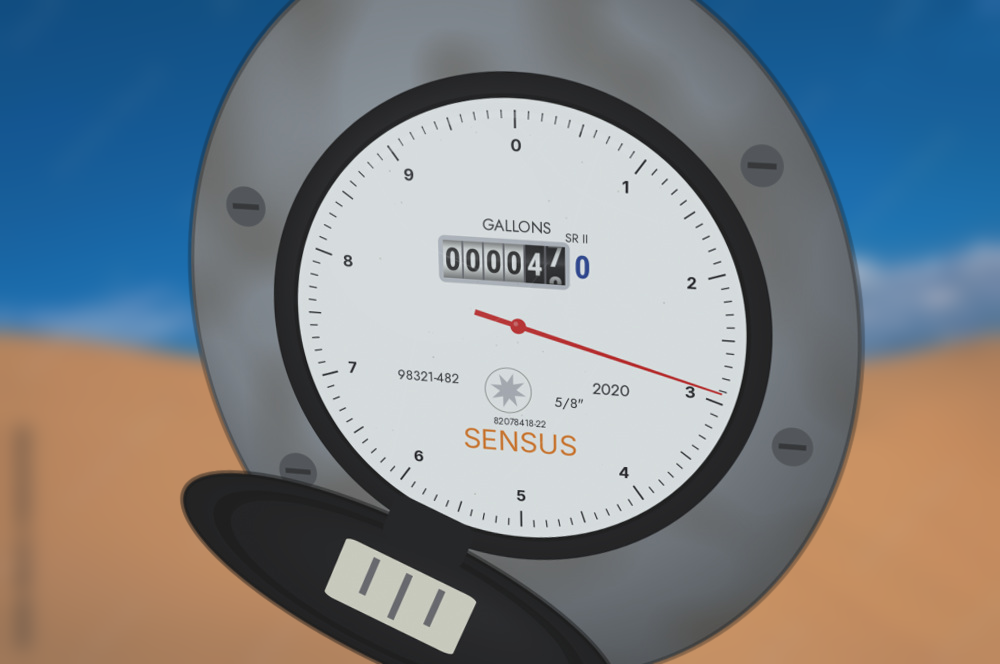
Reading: gal 472.9
